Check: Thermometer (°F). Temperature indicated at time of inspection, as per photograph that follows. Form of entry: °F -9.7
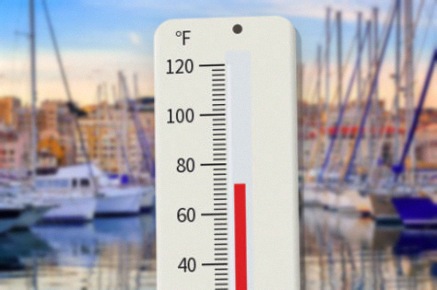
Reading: °F 72
